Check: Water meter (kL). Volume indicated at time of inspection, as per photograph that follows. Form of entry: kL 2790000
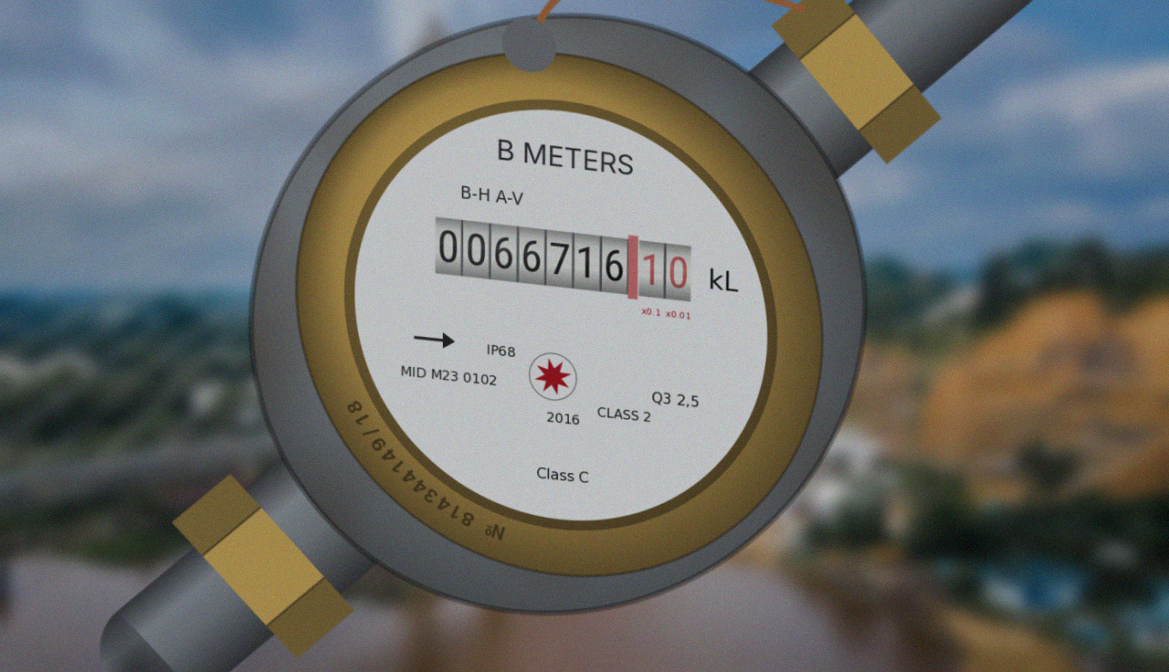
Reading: kL 66716.10
